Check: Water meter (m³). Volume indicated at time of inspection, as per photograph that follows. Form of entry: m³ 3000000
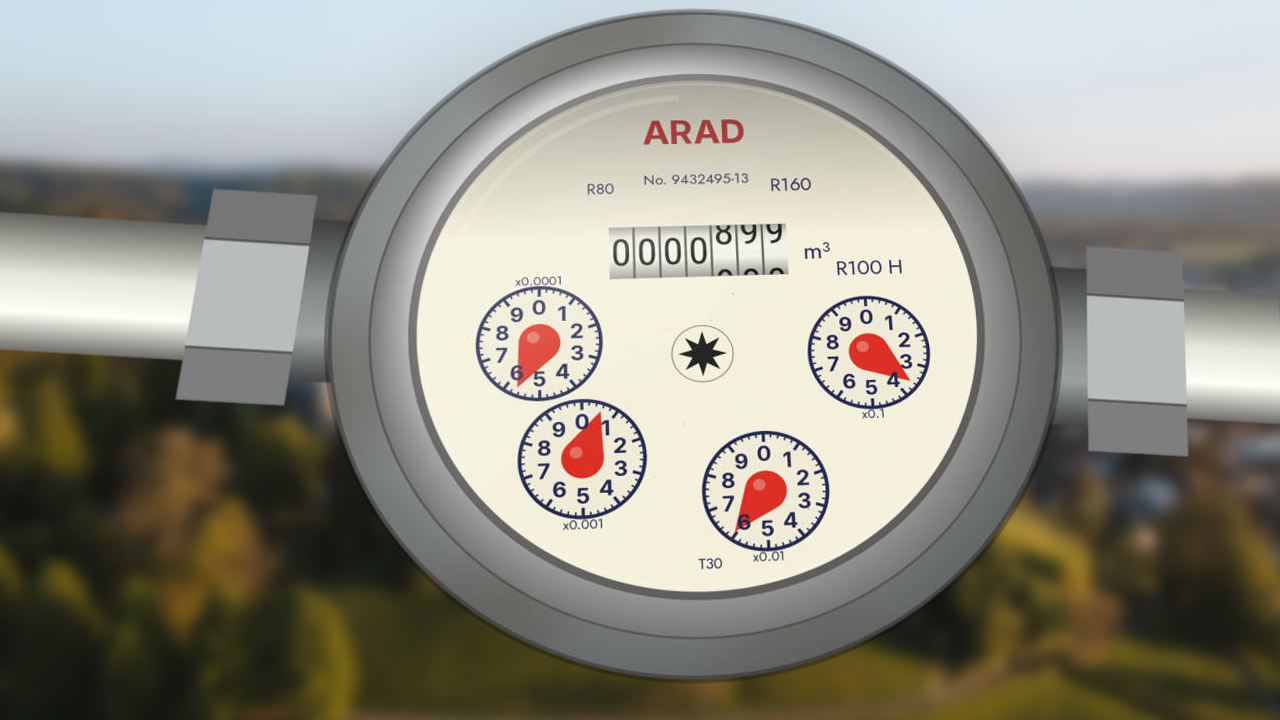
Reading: m³ 899.3605
